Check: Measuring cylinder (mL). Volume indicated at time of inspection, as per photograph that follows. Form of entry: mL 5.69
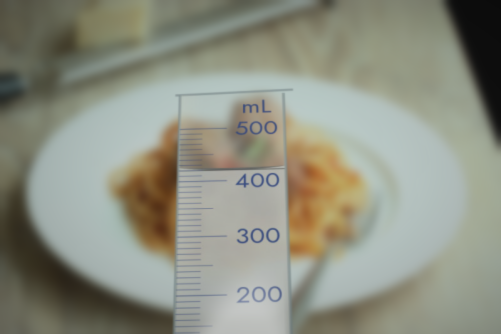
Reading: mL 420
